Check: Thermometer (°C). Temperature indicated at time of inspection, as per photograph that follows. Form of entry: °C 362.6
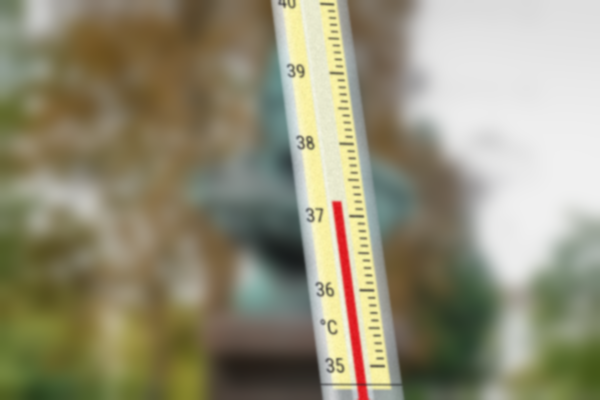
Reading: °C 37.2
